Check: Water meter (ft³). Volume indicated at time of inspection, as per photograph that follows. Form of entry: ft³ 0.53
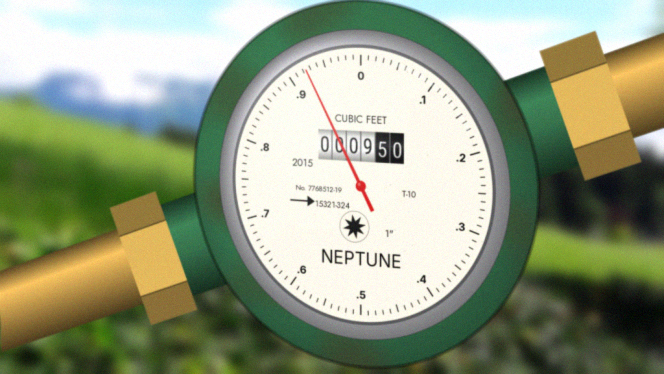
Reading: ft³ 949.92
